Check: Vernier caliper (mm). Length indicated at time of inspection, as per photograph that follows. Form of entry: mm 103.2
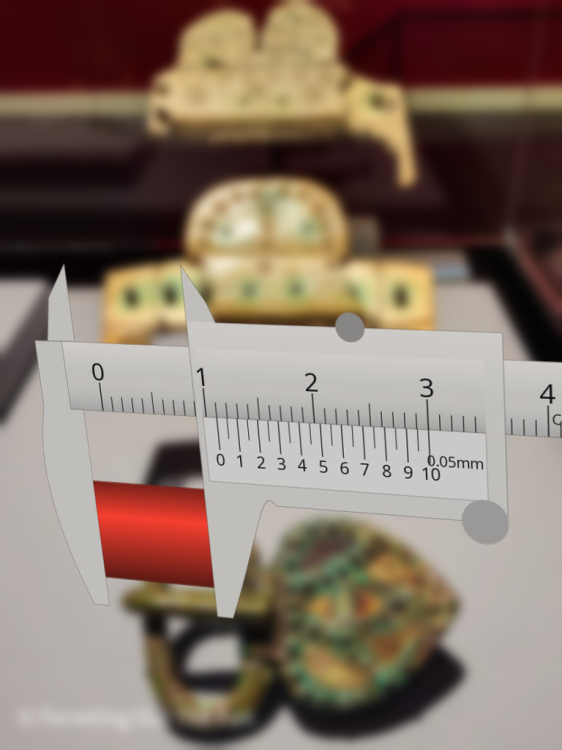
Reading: mm 11.0
